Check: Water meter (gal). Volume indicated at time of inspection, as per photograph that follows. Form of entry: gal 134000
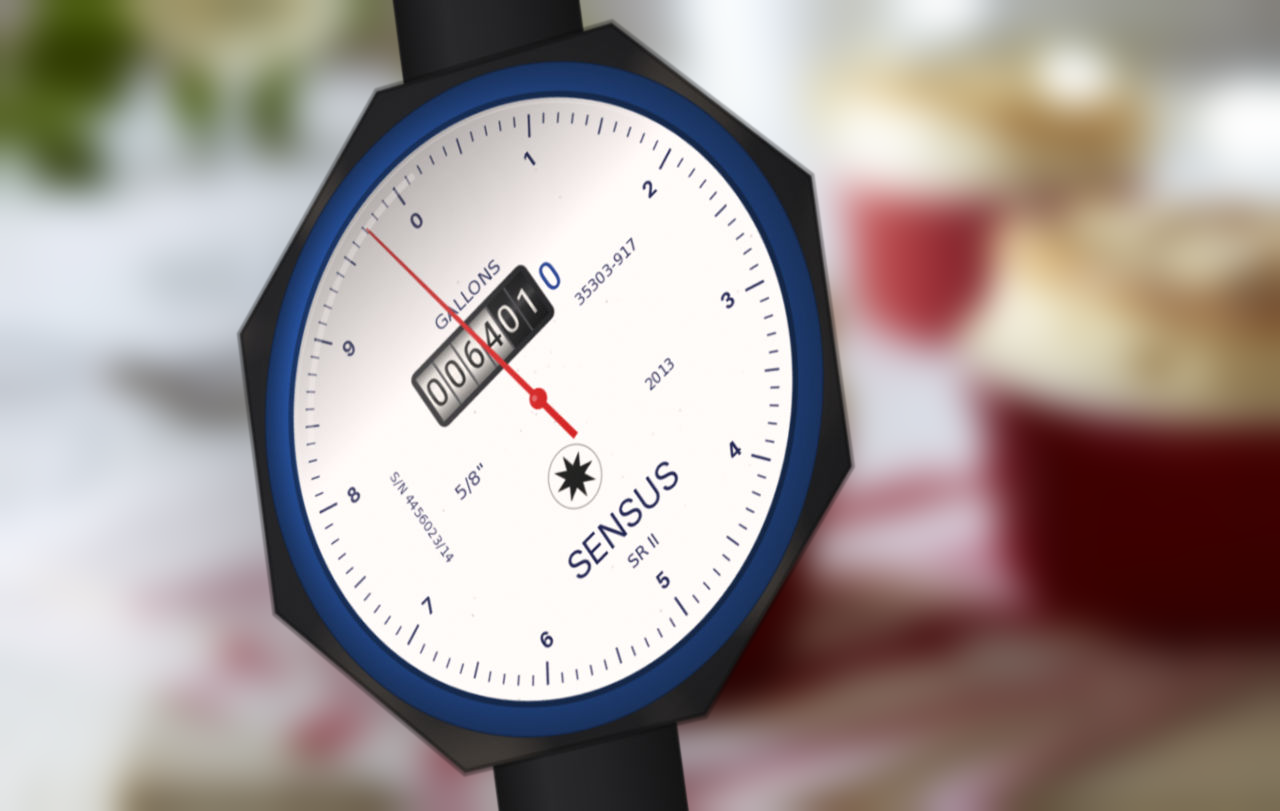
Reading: gal 64009.7
